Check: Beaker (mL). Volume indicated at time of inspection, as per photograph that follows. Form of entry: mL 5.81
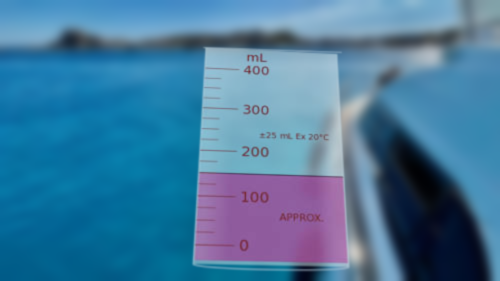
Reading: mL 150
